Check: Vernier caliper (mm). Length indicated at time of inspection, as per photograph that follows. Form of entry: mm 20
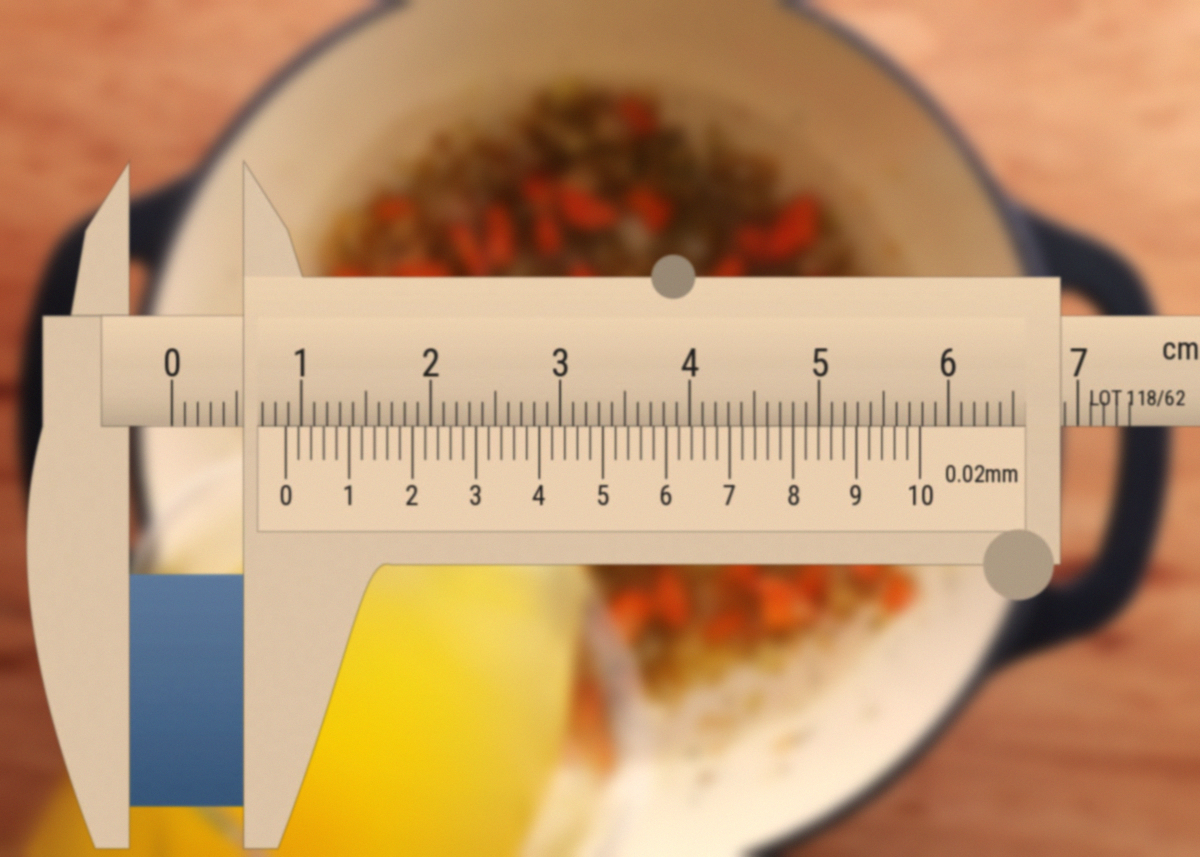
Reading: mm 8.8
